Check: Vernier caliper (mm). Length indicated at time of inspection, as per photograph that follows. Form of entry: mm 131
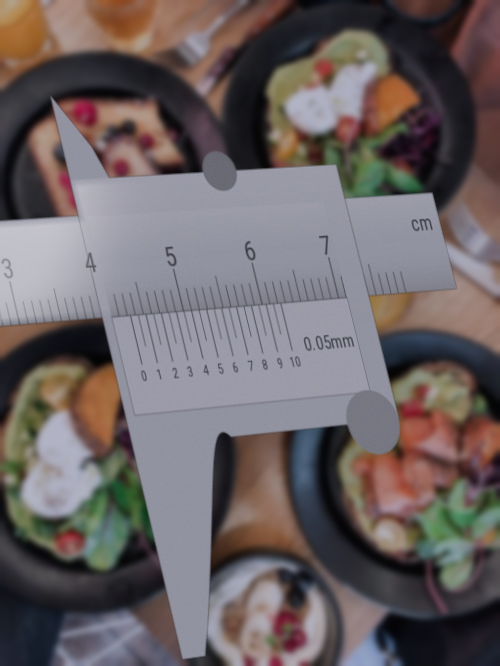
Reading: mm 43.4
